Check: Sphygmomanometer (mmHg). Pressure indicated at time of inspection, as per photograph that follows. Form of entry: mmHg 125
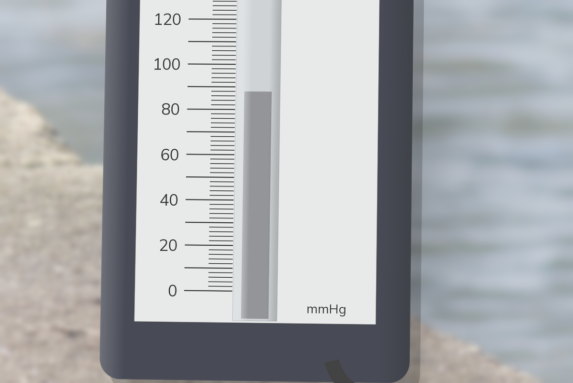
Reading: mmHg 88
